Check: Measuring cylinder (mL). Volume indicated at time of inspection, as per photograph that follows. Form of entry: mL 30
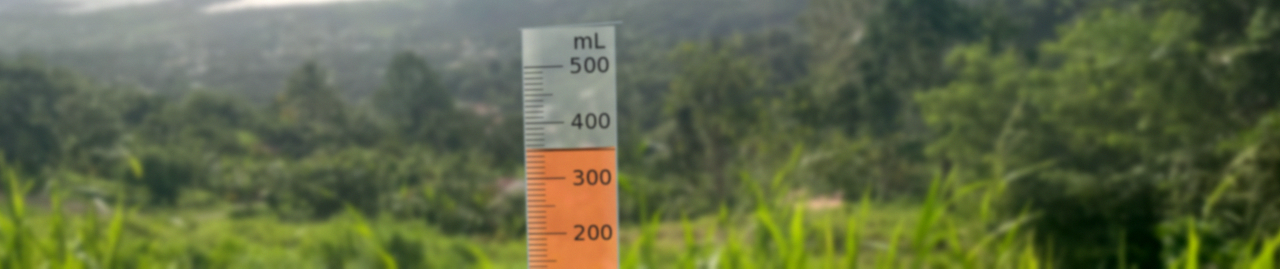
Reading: mL 350
